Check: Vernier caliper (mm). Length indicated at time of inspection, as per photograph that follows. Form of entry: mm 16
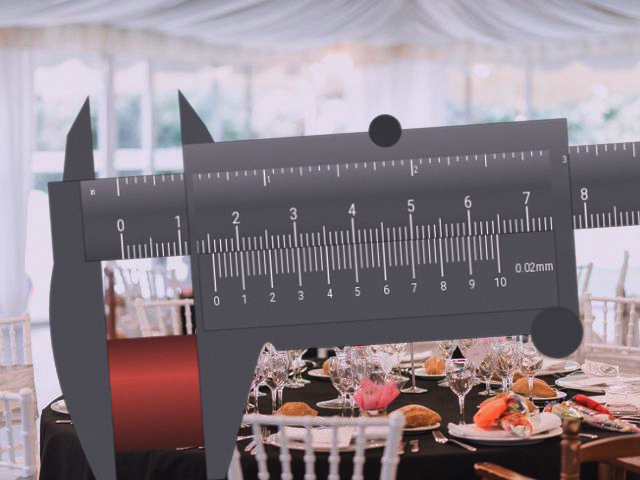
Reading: mm 15.6
